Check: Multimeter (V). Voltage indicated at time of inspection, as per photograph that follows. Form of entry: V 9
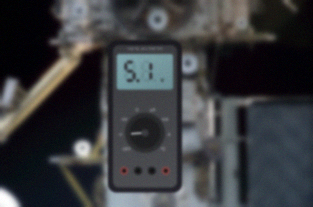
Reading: V 5.1
